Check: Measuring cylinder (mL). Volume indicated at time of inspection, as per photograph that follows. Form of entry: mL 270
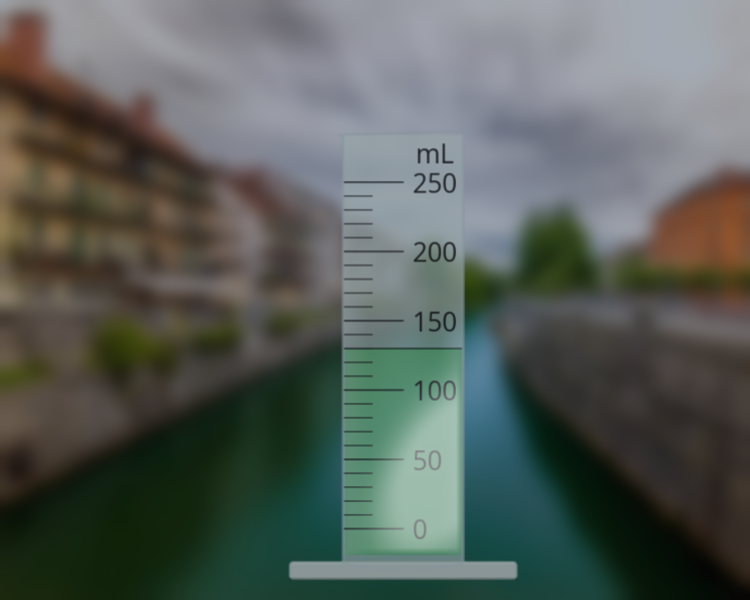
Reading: mL 130
